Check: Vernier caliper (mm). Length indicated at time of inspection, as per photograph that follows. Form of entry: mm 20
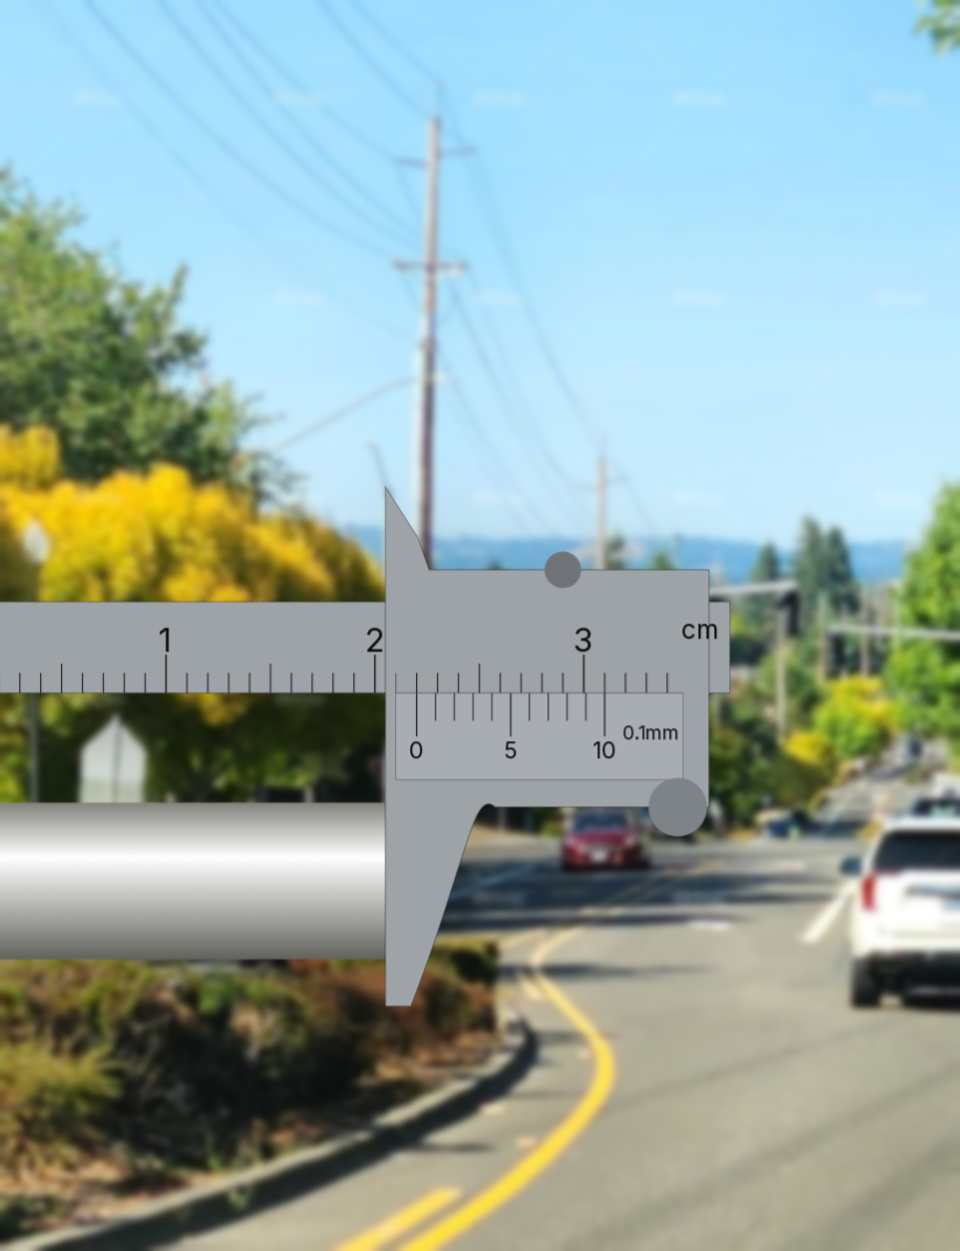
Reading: mm 22.0
